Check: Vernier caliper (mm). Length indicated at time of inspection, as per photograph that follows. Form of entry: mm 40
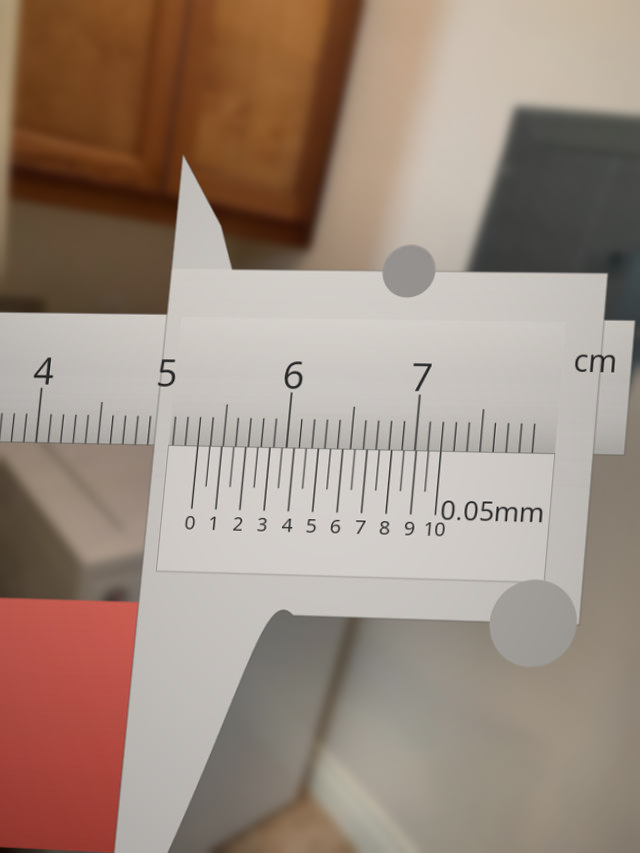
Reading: mm 53.0
